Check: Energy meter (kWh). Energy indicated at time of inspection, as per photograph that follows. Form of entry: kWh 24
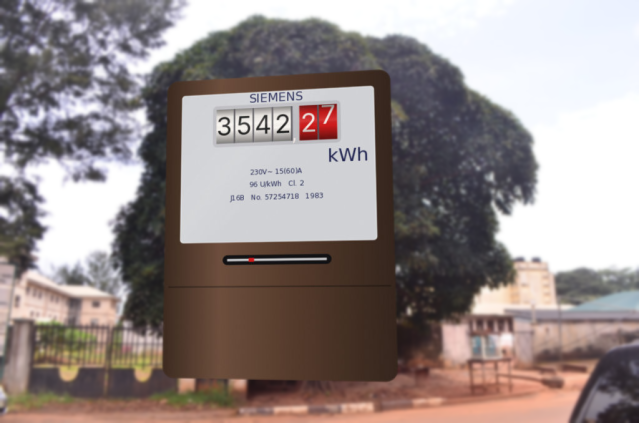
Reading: kWh 3542.27
